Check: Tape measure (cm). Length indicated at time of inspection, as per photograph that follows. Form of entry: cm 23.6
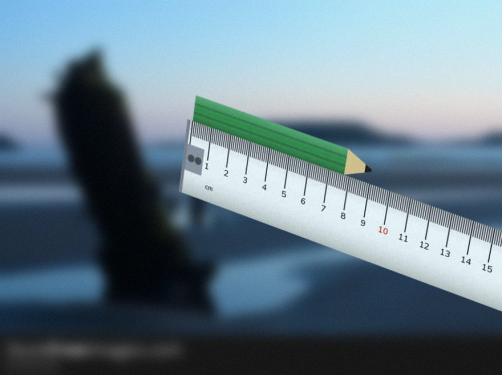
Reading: cm 9
